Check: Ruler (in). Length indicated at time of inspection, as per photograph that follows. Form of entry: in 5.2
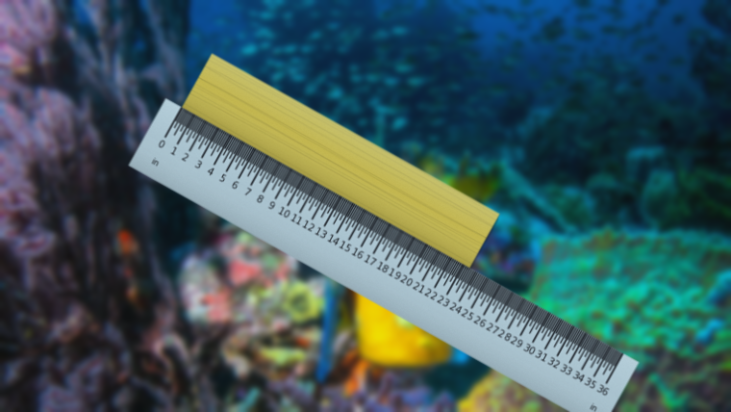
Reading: in 23.5
